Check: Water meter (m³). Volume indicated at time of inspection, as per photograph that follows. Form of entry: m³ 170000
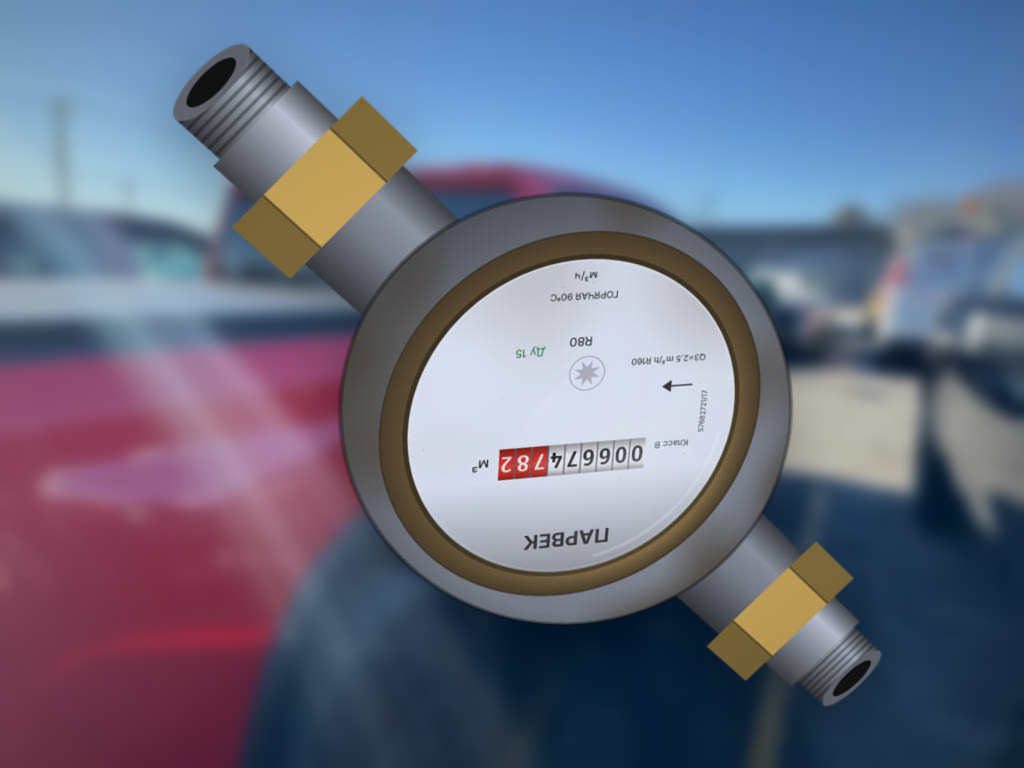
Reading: m³ 6674.782
